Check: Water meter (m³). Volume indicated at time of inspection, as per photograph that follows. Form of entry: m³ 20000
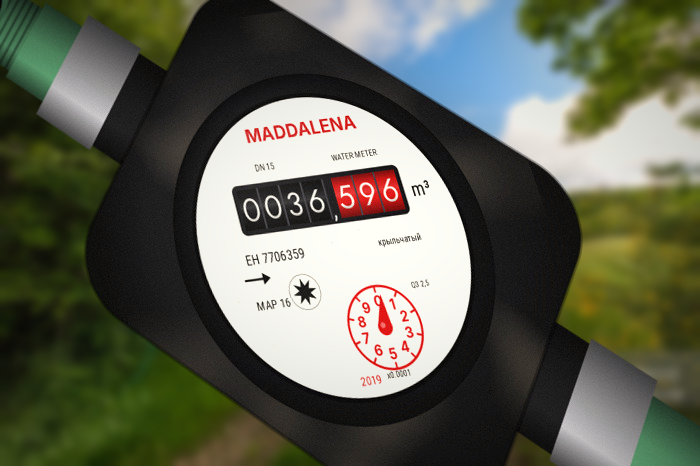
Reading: m³ 36.5960
